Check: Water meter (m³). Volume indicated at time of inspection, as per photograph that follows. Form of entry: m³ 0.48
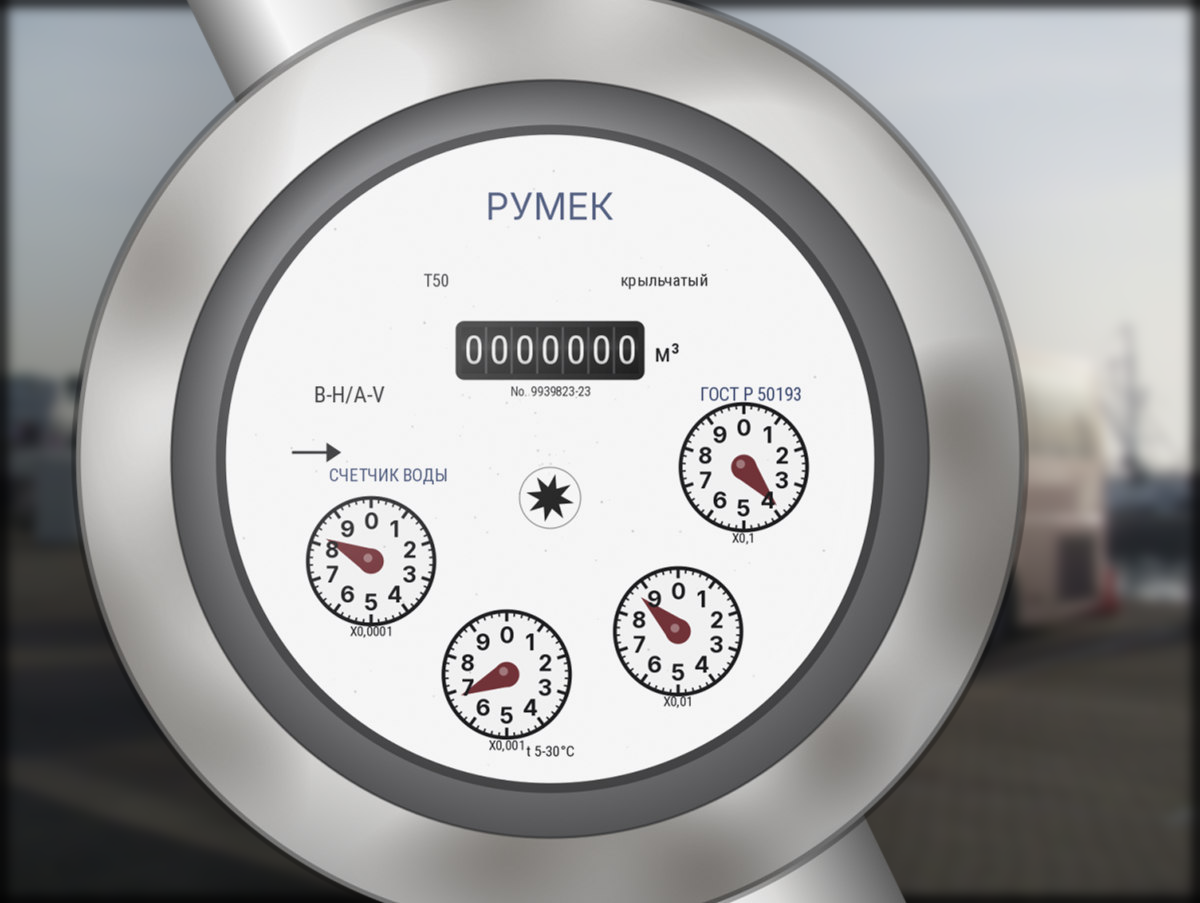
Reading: m³ 0.3868
